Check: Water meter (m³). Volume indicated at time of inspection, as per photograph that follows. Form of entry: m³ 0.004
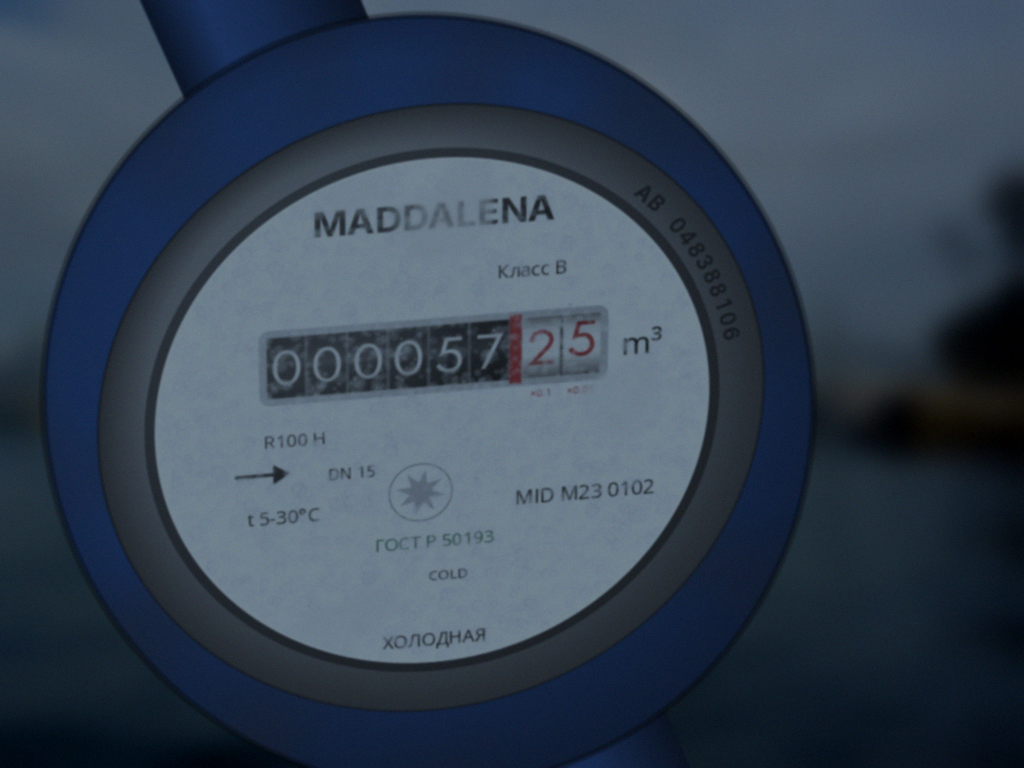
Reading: m³ 57.25
